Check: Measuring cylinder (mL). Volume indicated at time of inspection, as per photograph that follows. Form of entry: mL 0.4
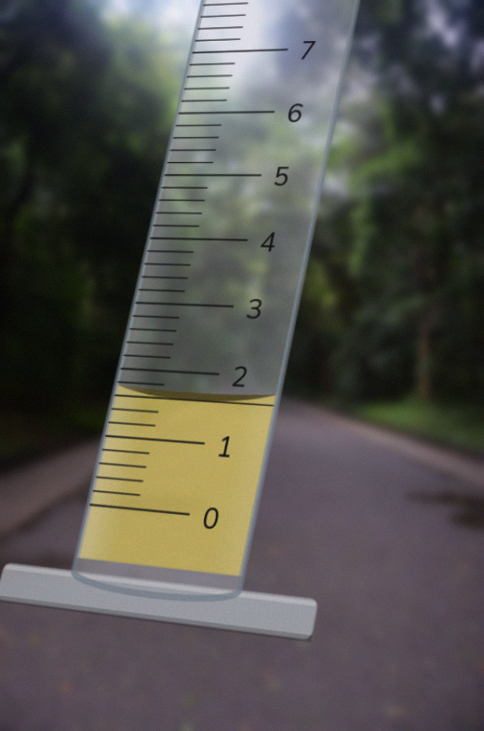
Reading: mL 1.6
